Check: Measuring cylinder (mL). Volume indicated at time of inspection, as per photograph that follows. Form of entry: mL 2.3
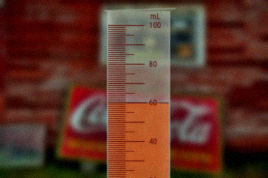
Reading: mL 60
